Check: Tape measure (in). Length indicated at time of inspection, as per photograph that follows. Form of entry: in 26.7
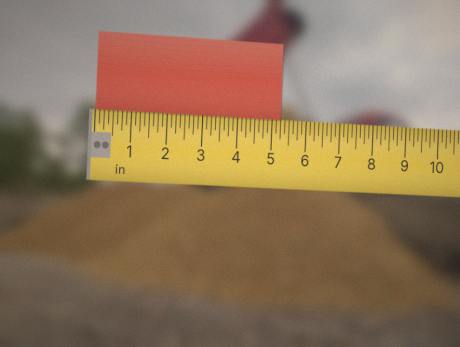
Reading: in 5.25
